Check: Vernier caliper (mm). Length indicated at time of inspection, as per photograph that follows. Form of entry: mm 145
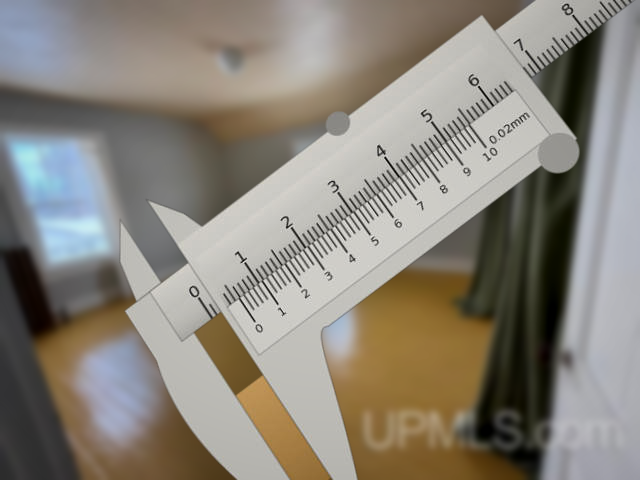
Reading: mm 5.8
